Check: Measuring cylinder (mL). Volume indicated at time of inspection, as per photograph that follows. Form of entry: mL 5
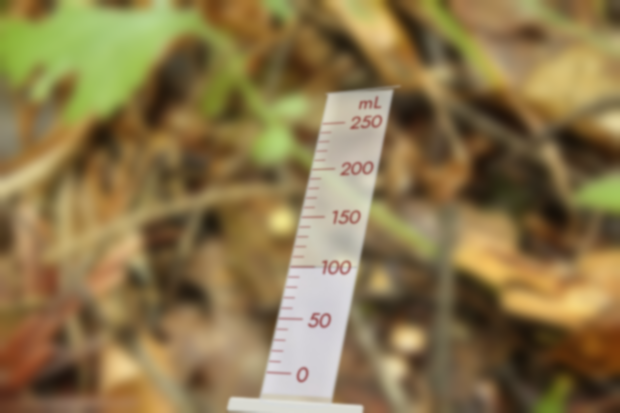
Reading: mL 100
